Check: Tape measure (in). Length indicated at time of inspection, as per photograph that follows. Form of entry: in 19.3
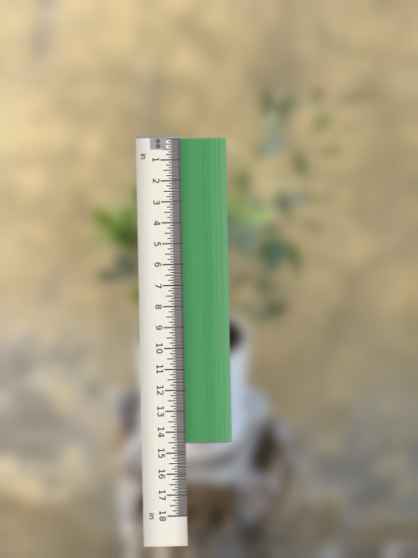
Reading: in 14.5
